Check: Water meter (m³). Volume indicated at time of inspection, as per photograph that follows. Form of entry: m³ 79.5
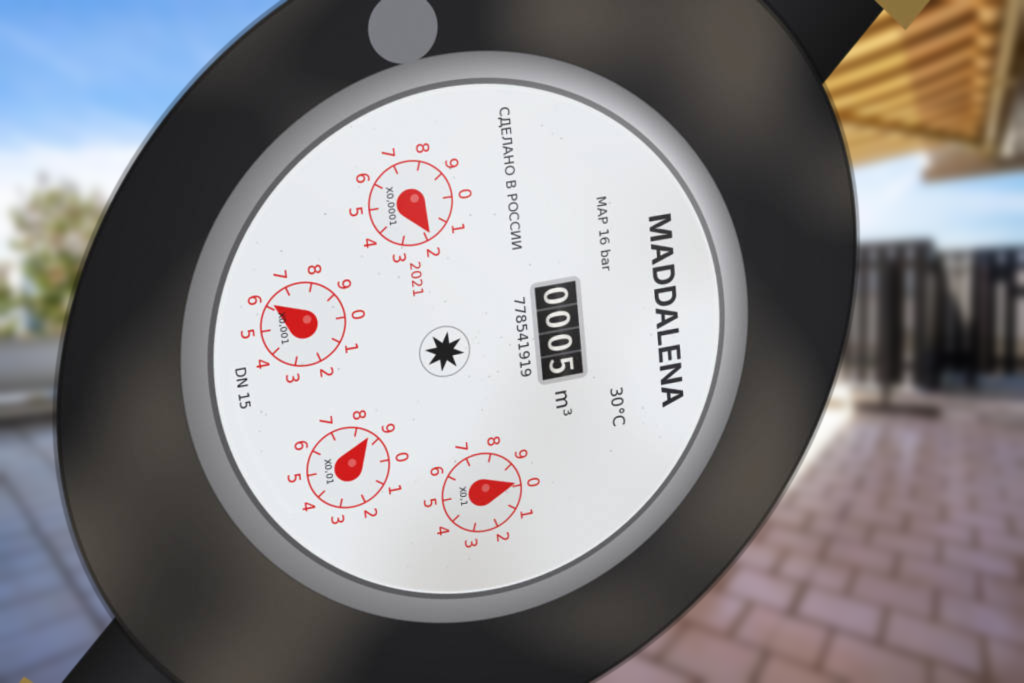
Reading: m³ 4.9861
